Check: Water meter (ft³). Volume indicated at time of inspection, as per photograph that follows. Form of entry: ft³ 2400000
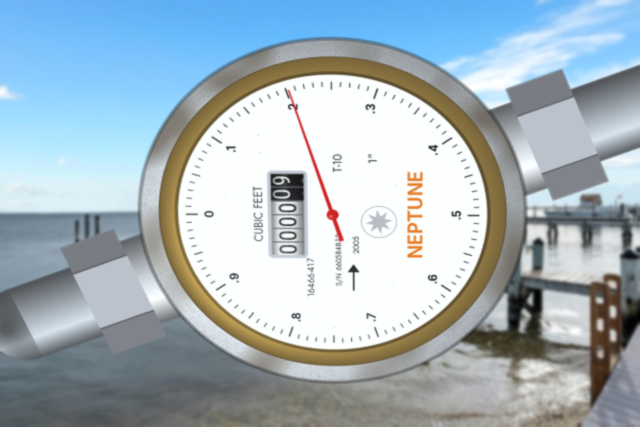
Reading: ft³ 9.20
